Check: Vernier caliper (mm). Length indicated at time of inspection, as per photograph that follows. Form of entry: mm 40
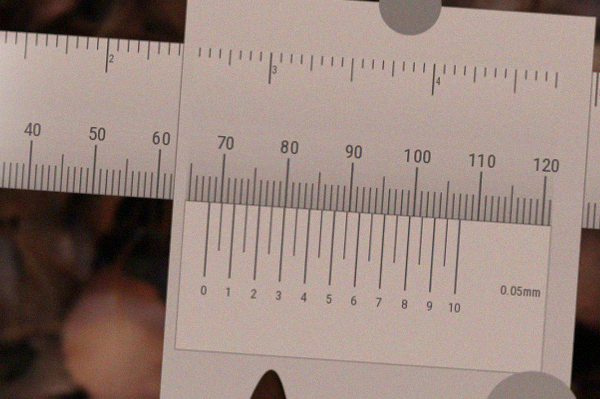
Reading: mm 68.2
